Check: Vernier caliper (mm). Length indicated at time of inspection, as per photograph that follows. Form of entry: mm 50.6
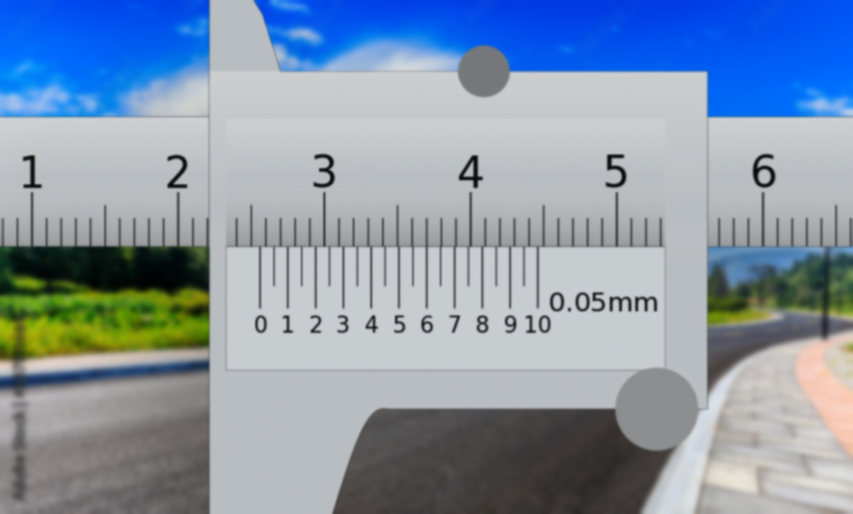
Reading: mm 25.6
